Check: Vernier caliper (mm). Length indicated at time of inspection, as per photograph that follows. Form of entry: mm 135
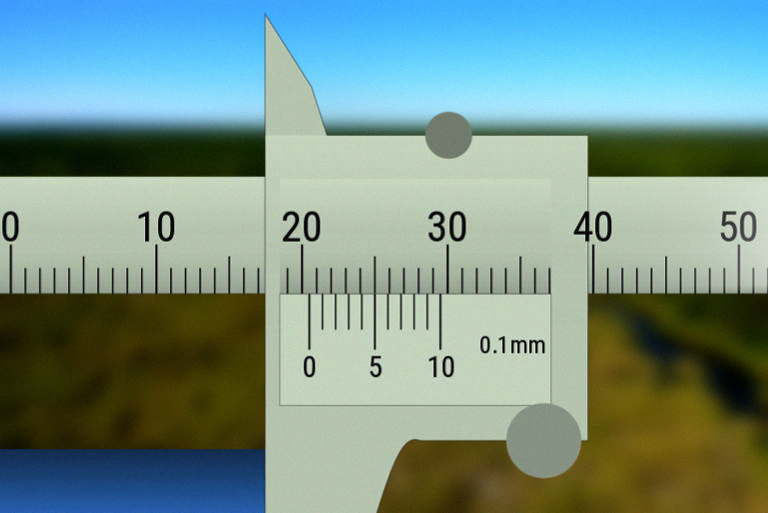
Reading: mm 20.5
